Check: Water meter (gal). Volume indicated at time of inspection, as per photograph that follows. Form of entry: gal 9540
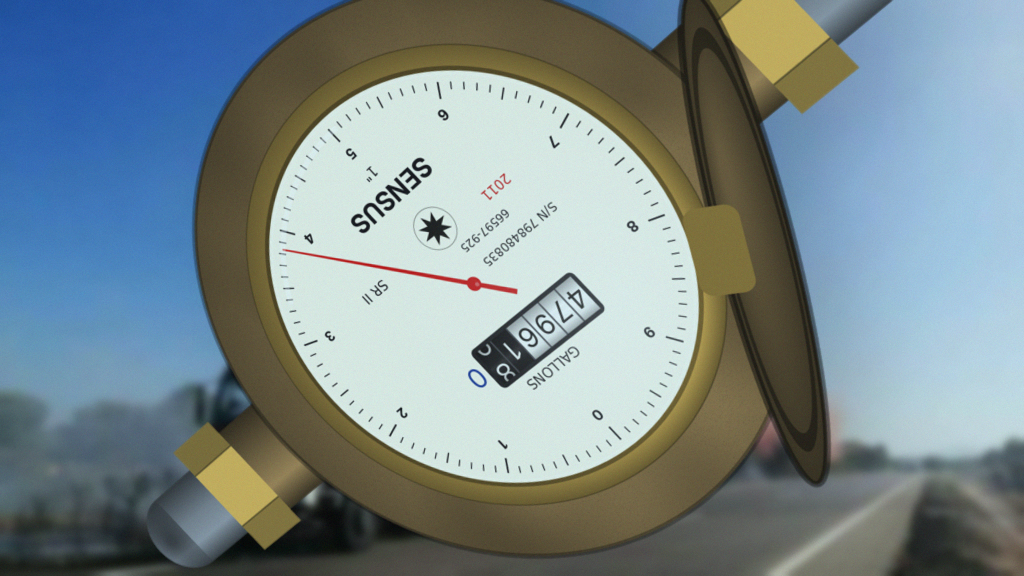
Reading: gal 4796183.8
